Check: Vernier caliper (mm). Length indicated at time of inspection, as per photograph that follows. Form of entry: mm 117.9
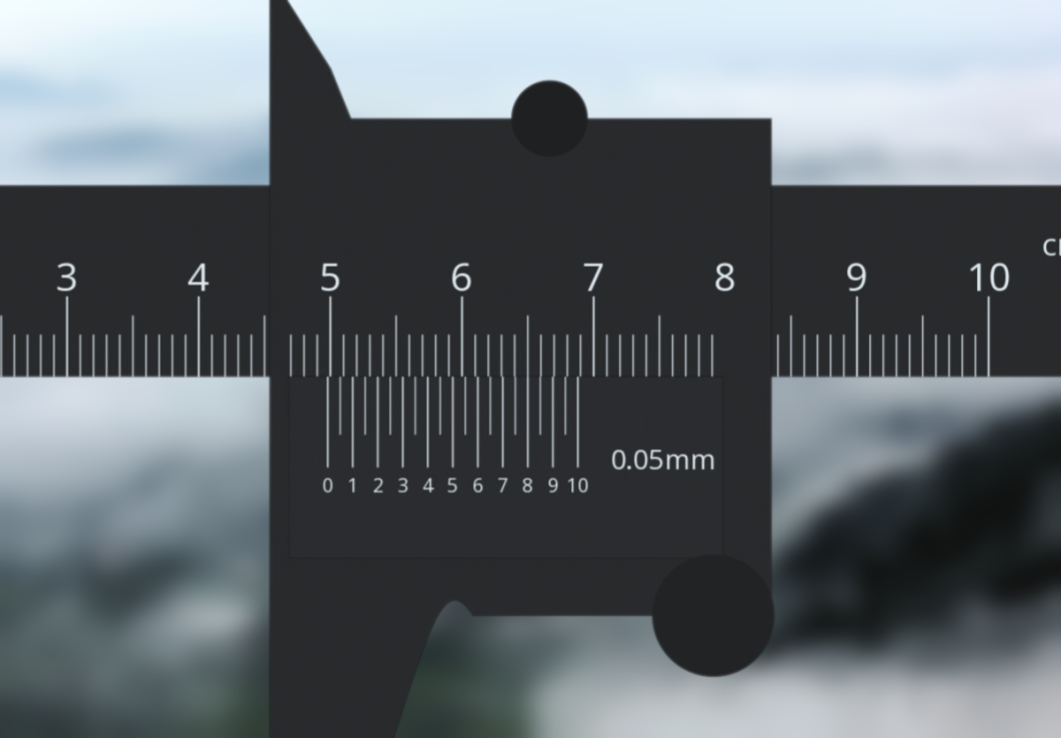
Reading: mm 49.8
